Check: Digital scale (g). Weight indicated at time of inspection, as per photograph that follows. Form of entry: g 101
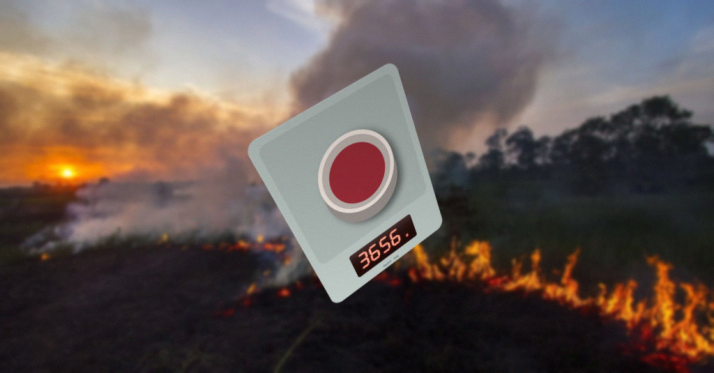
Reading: g 3656
